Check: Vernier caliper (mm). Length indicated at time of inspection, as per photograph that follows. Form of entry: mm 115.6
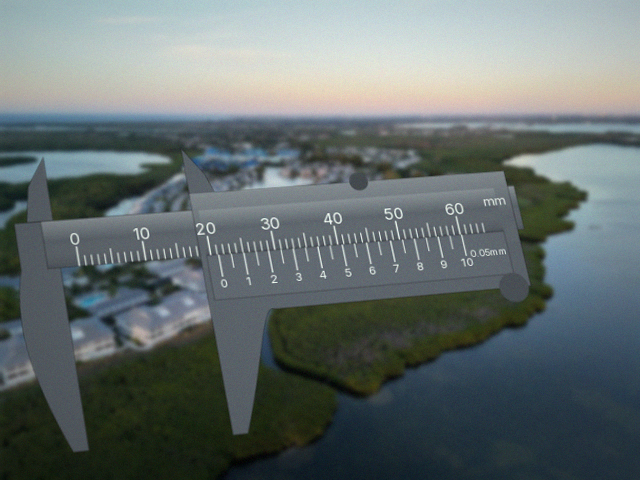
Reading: mm 21.2
